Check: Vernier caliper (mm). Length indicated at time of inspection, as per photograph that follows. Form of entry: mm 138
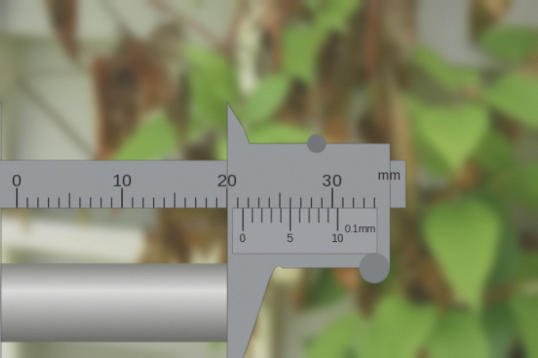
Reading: mm 21.5
